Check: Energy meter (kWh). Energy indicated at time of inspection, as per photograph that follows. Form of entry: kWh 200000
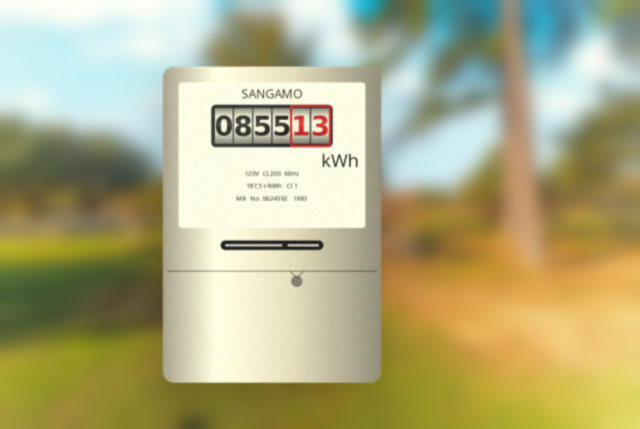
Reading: kWh 855.13
